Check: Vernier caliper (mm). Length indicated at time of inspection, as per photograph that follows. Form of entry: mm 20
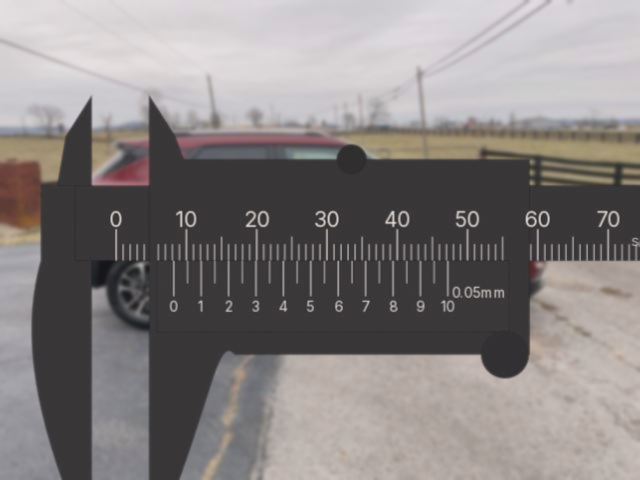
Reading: mm 8.2
